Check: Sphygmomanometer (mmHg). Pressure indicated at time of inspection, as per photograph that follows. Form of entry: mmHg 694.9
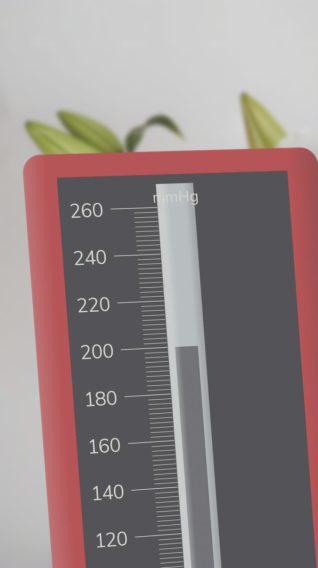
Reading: mmHg 200
